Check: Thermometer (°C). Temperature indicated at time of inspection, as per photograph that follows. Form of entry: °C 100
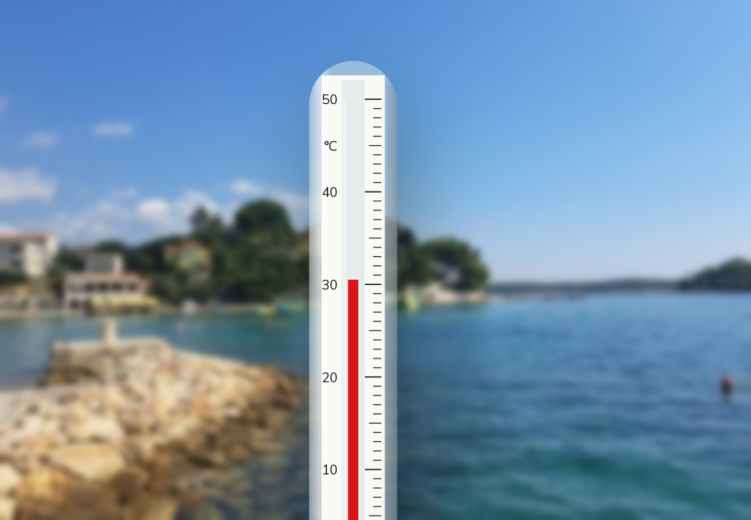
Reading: °C 30.5
